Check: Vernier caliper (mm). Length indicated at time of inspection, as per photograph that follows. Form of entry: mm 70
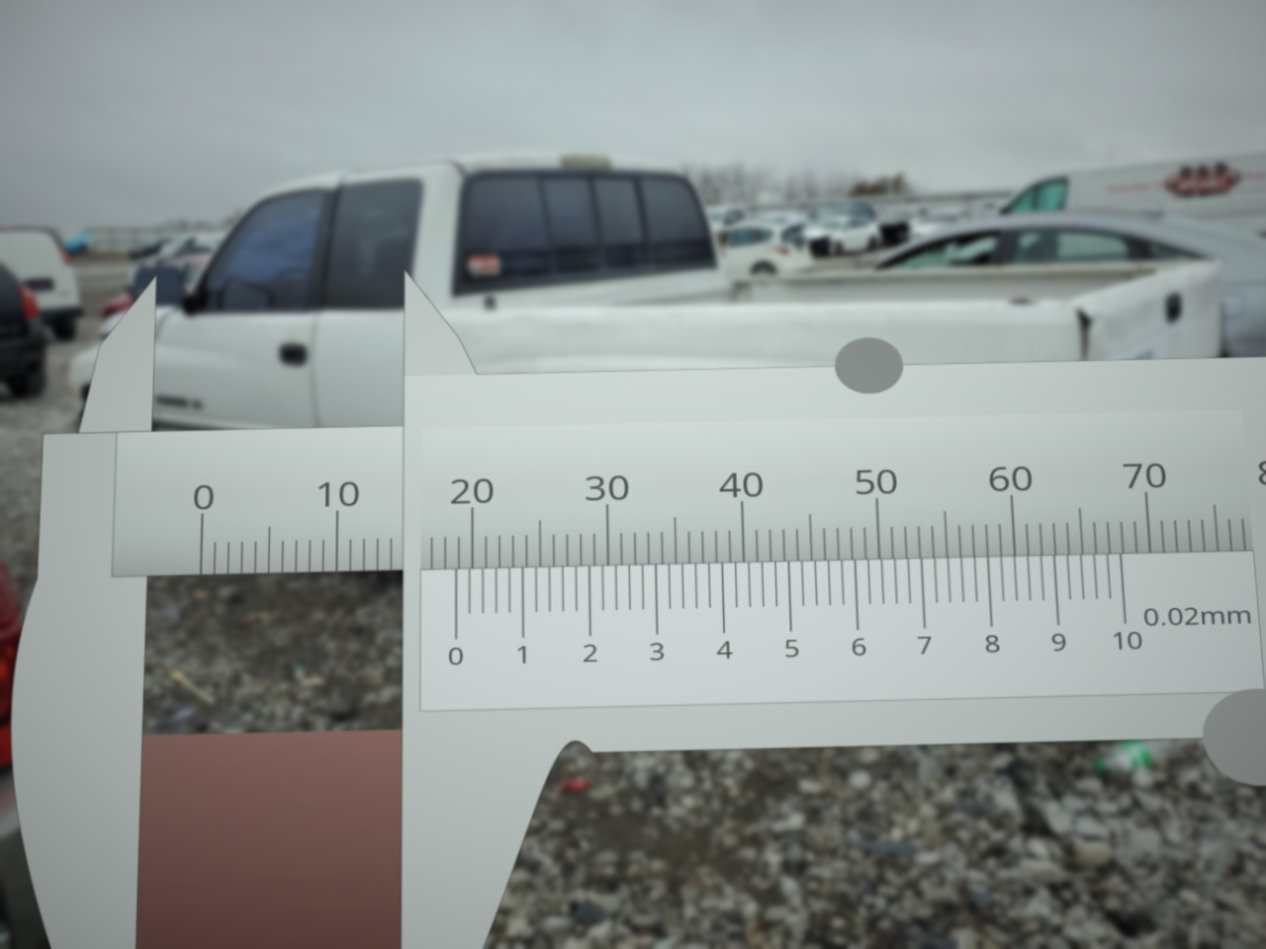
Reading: mm 18.8
